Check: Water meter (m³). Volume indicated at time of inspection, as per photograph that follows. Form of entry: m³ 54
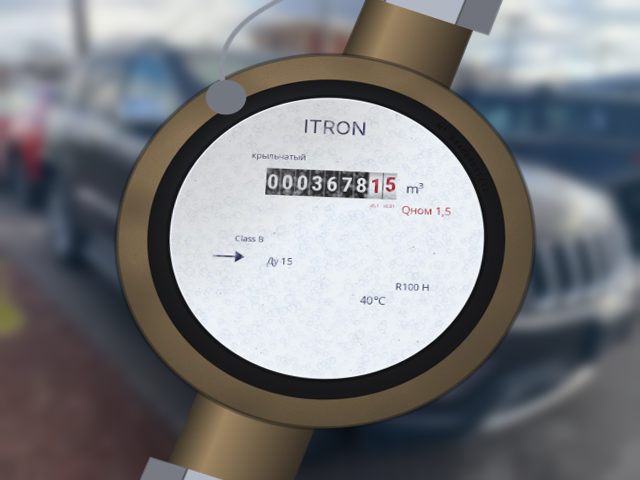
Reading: m³ 3678.15
